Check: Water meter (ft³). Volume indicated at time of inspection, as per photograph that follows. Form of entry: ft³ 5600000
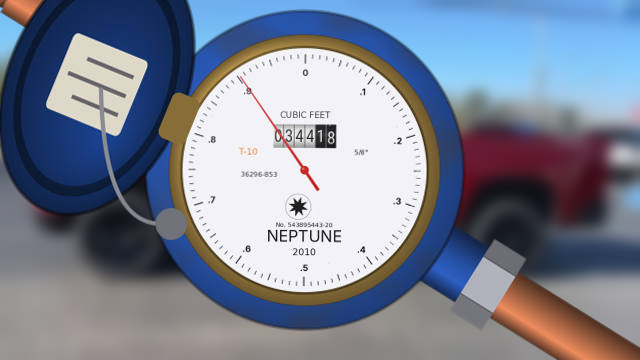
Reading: ft³ 34417.90
